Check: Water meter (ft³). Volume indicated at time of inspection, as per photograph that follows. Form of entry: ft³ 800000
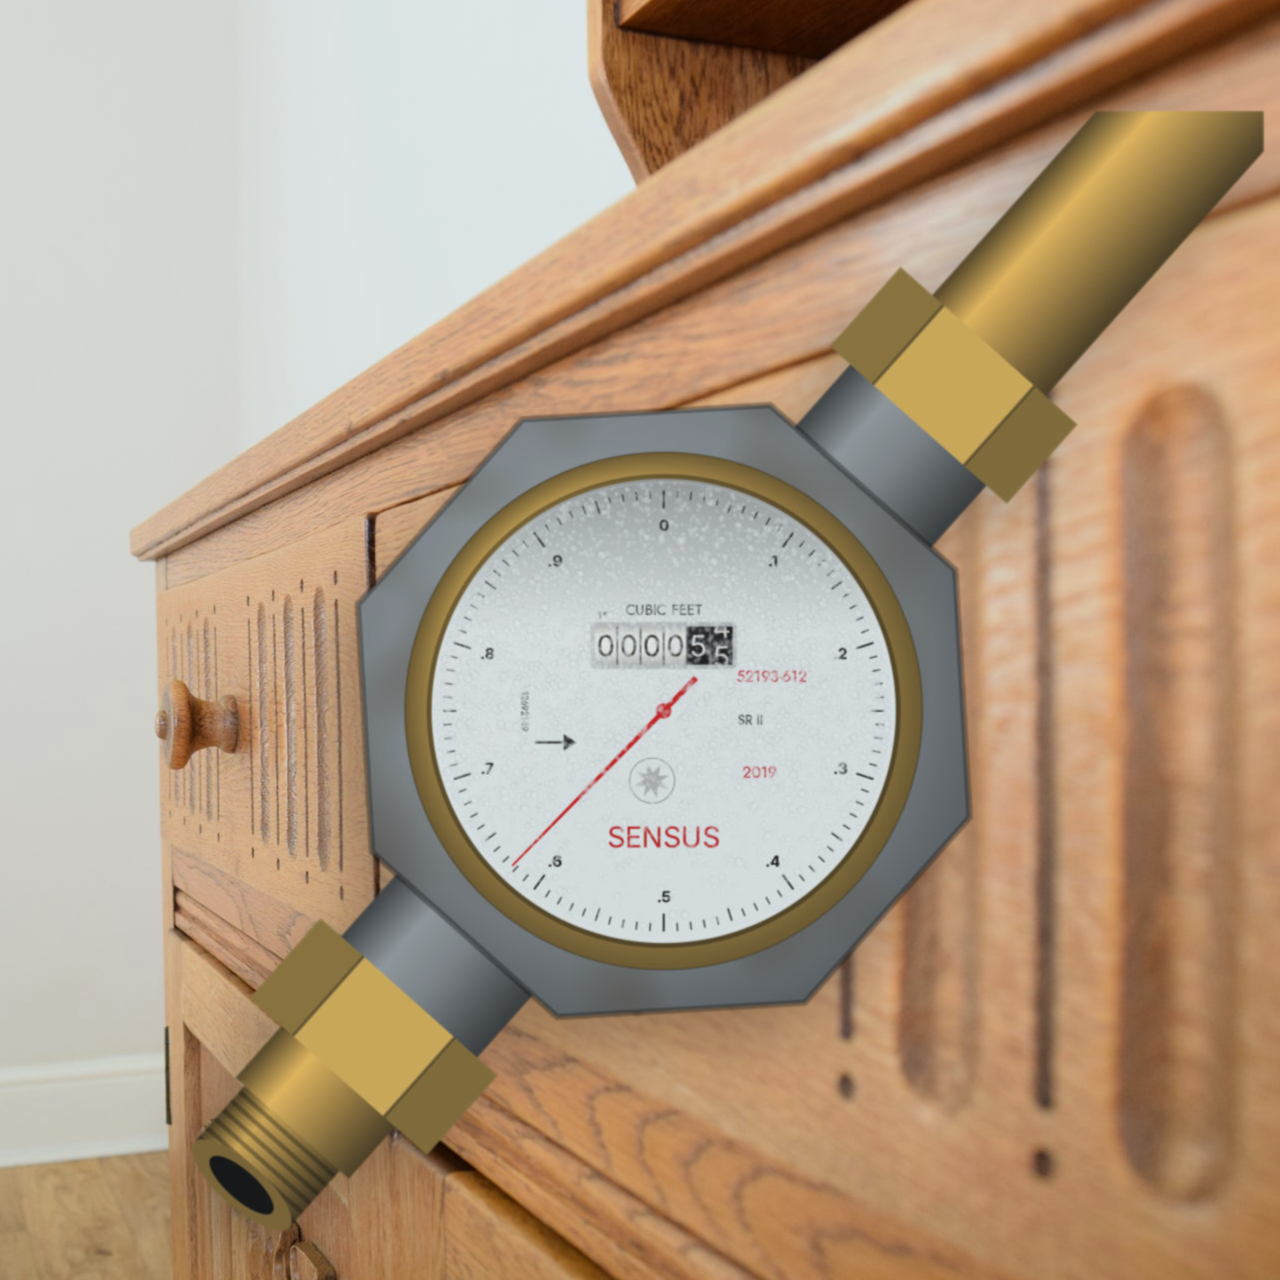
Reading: ft³ 54.62
